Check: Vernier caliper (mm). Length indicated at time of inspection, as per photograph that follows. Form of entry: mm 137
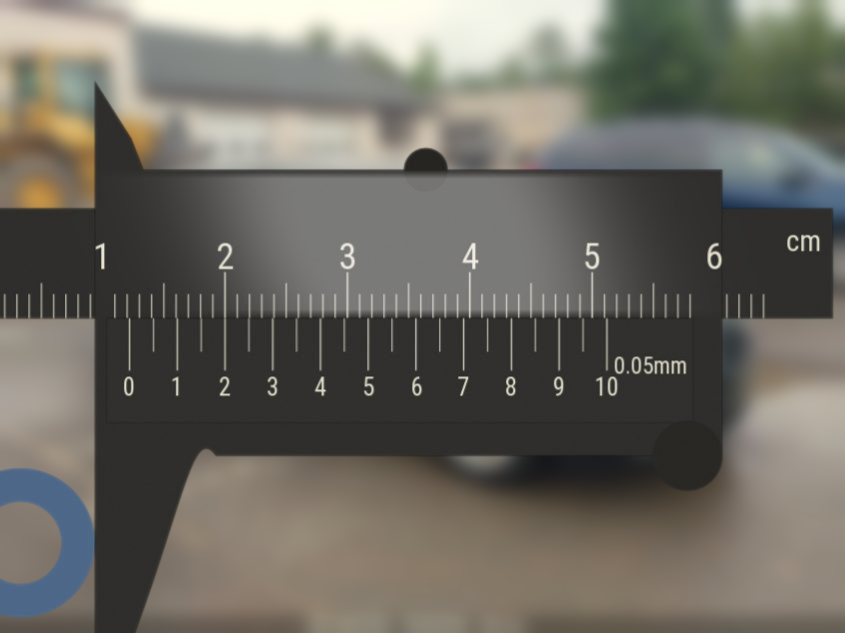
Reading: mm 12.2
